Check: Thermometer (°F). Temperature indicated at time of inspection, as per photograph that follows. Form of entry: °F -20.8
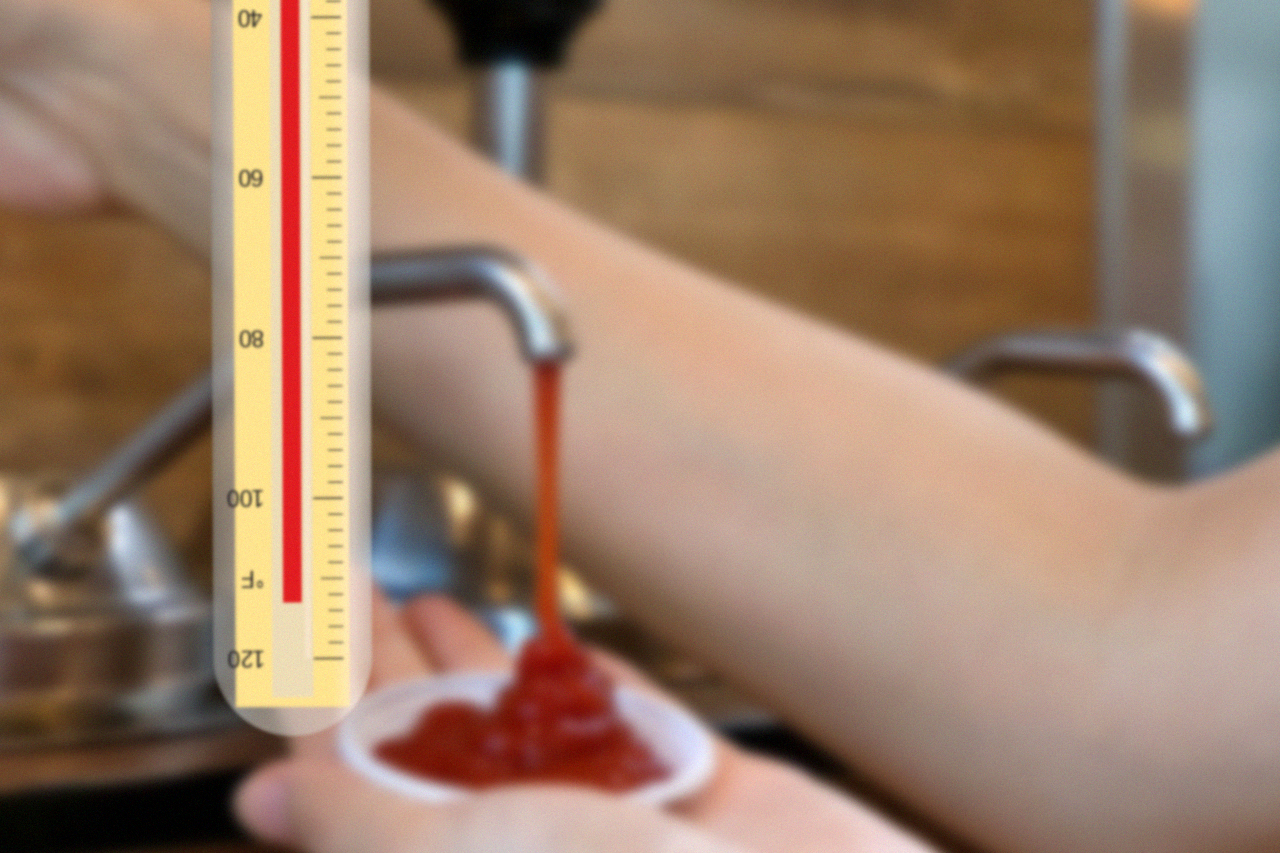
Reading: °F 113
